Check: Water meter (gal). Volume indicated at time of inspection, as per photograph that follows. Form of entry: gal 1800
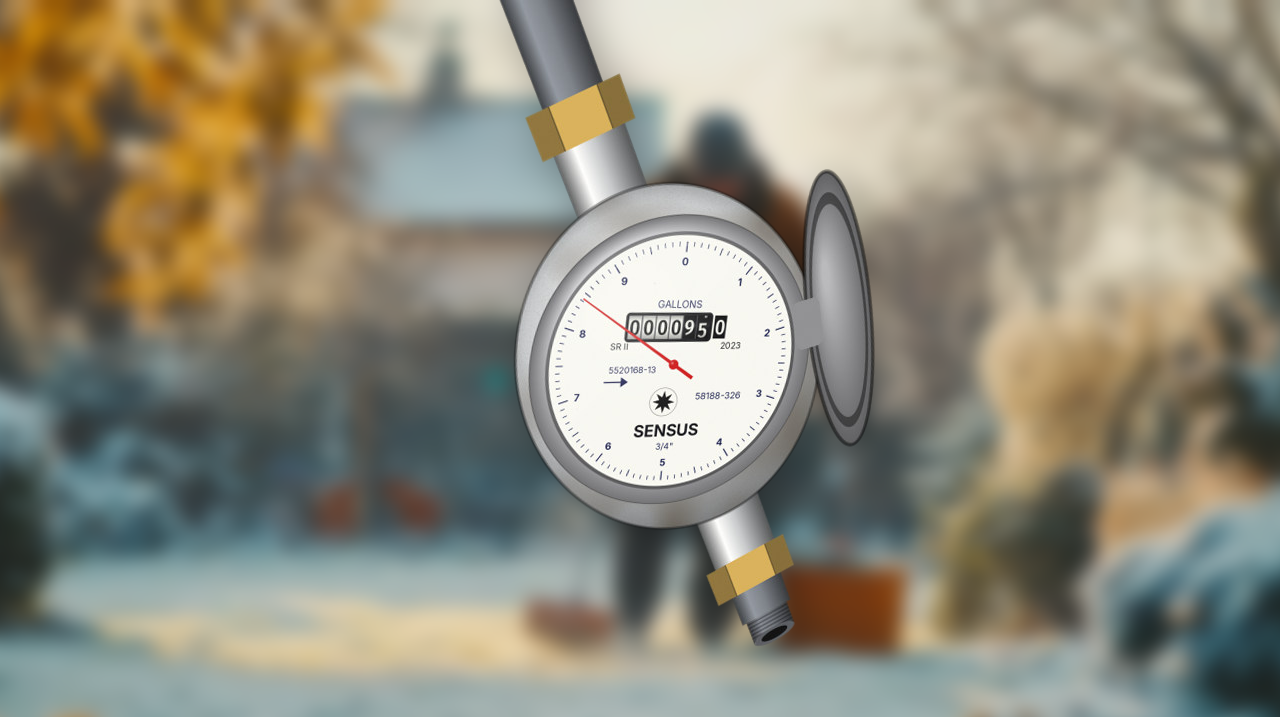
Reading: gal 948.4
